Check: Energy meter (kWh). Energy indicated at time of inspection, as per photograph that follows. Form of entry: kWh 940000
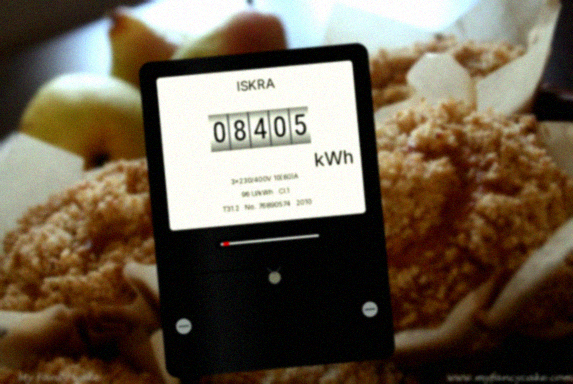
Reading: kWh 8405
